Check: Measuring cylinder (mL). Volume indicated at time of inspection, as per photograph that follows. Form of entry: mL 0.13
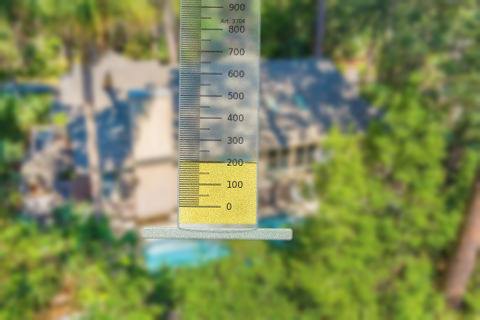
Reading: mL 200
